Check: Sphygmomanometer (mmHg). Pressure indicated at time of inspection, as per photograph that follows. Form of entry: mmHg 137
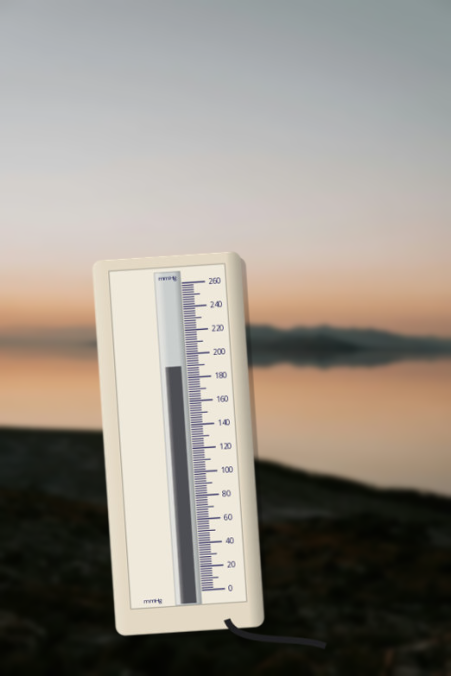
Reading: mmHg 190
